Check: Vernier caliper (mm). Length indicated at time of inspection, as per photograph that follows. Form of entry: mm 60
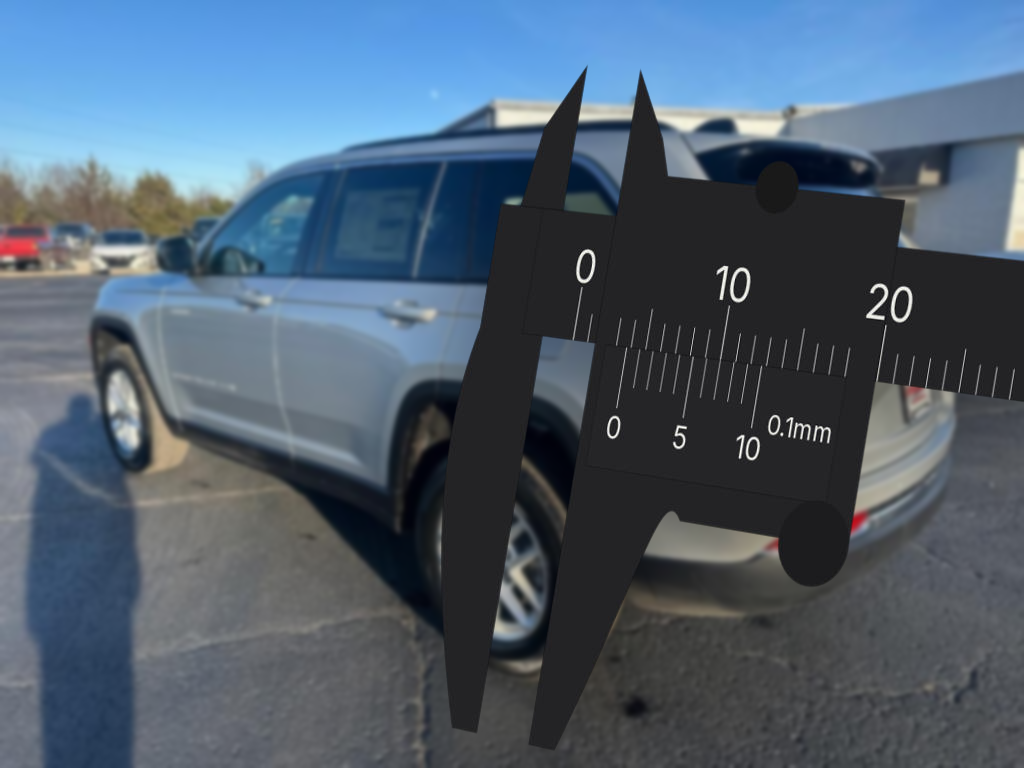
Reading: mm 3.7
